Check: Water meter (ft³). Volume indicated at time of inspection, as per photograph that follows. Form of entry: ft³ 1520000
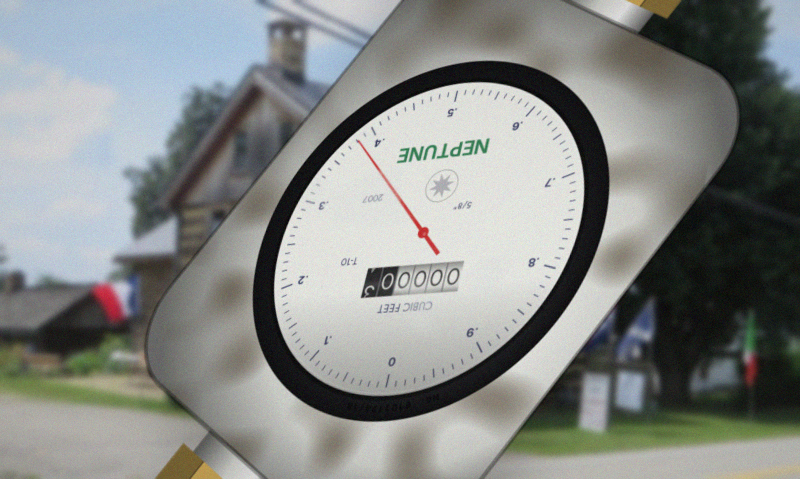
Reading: ft³ 3.38
